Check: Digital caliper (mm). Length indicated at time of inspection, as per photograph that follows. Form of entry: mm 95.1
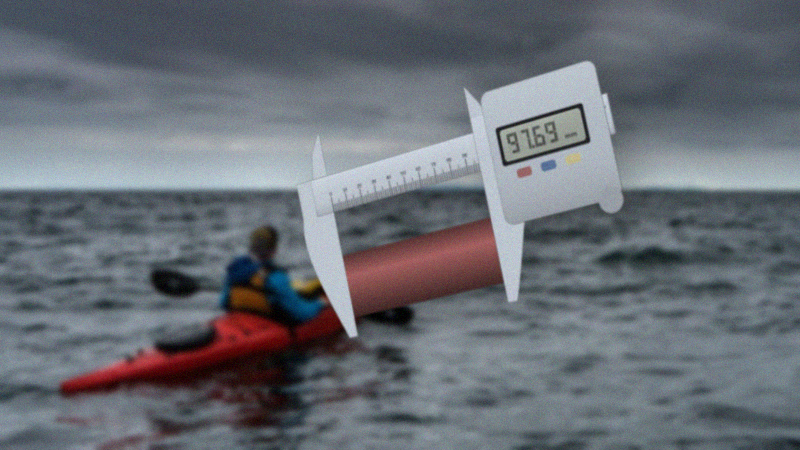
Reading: mm 97.69
